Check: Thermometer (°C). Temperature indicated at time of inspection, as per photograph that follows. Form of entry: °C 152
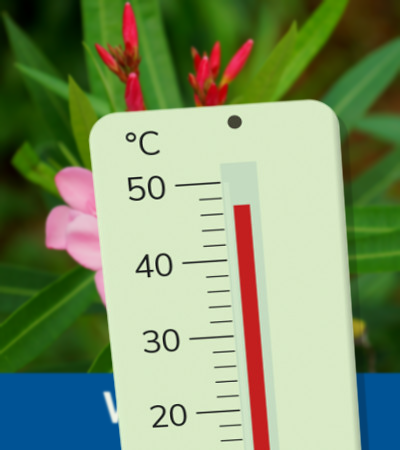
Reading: °C 47
